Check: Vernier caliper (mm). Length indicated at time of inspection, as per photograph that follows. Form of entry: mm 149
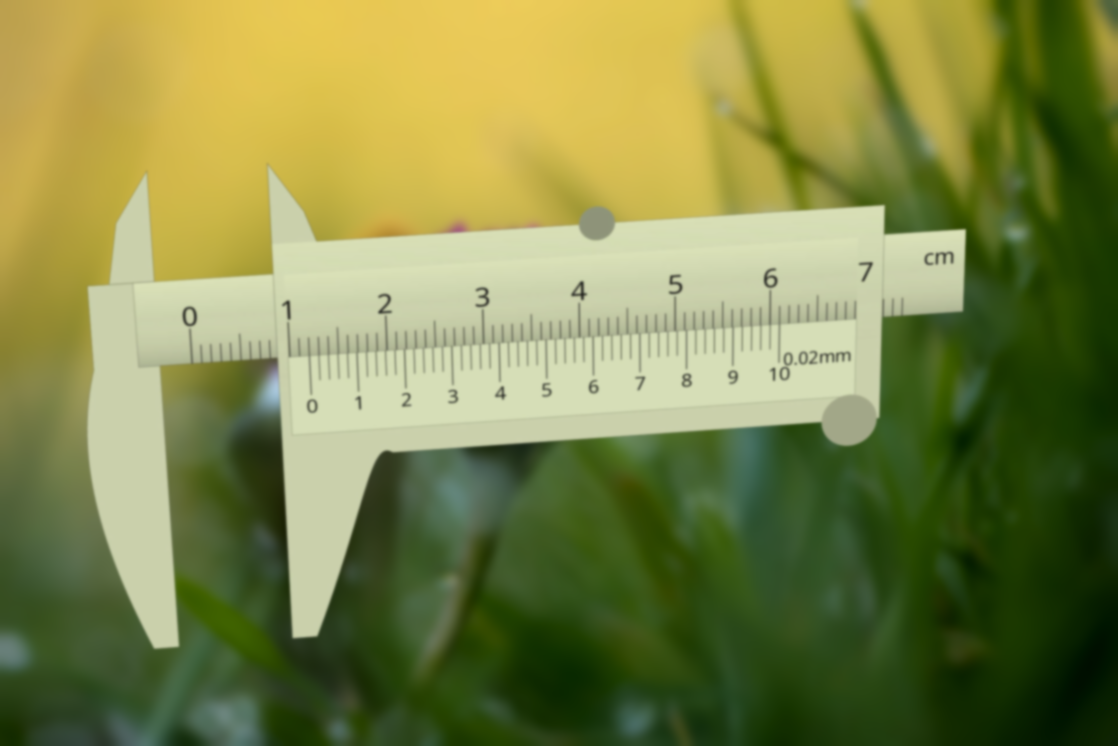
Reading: mm 12.0
